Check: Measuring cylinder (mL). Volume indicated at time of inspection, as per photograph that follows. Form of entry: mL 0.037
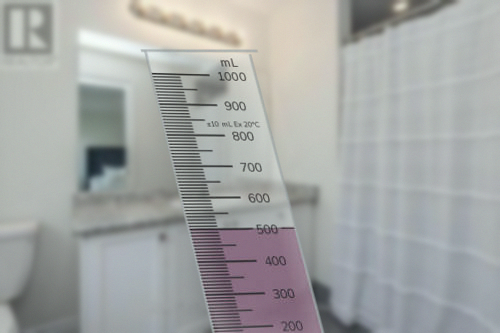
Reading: mL 500
